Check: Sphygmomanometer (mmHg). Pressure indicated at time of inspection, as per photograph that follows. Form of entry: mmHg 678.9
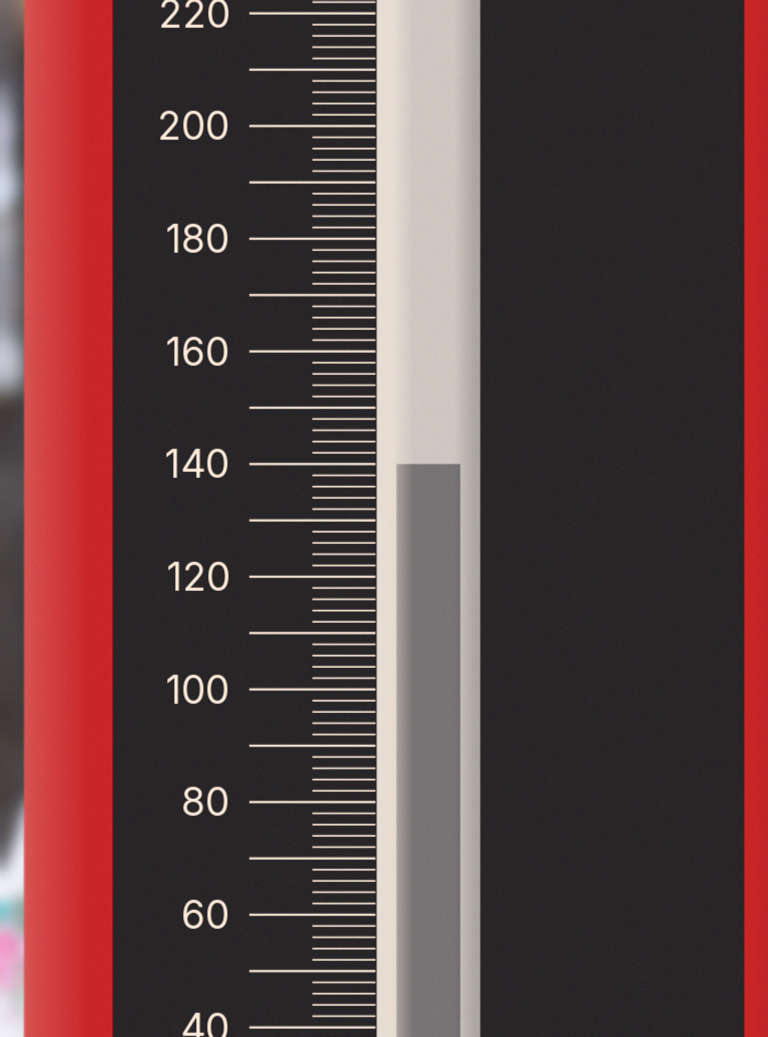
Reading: mmHg 140
